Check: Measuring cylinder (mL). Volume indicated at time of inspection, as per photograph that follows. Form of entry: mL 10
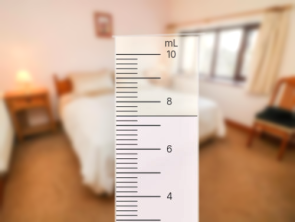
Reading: mL 7.4
